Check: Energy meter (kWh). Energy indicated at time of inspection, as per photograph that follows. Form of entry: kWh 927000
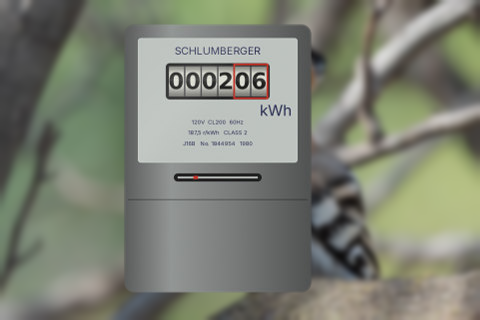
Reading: kWh 2.06
